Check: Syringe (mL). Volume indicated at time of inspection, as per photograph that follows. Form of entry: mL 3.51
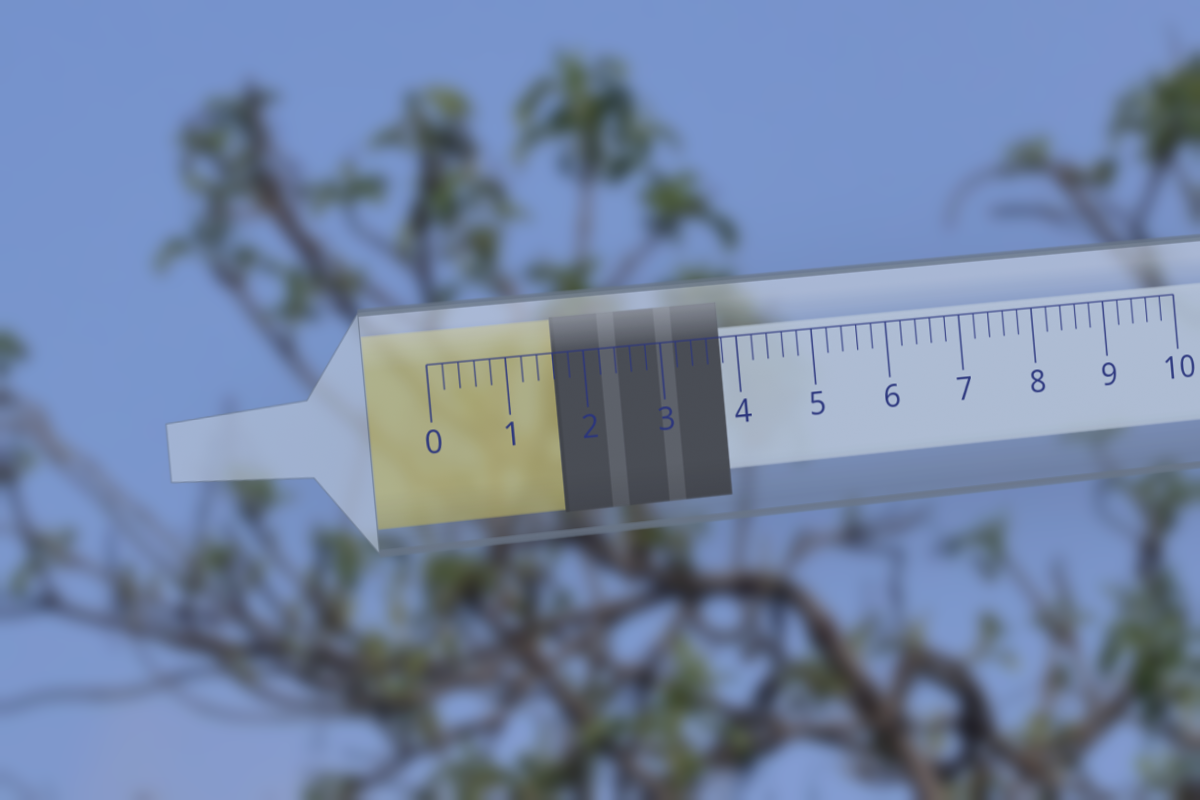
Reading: mL 1.6
